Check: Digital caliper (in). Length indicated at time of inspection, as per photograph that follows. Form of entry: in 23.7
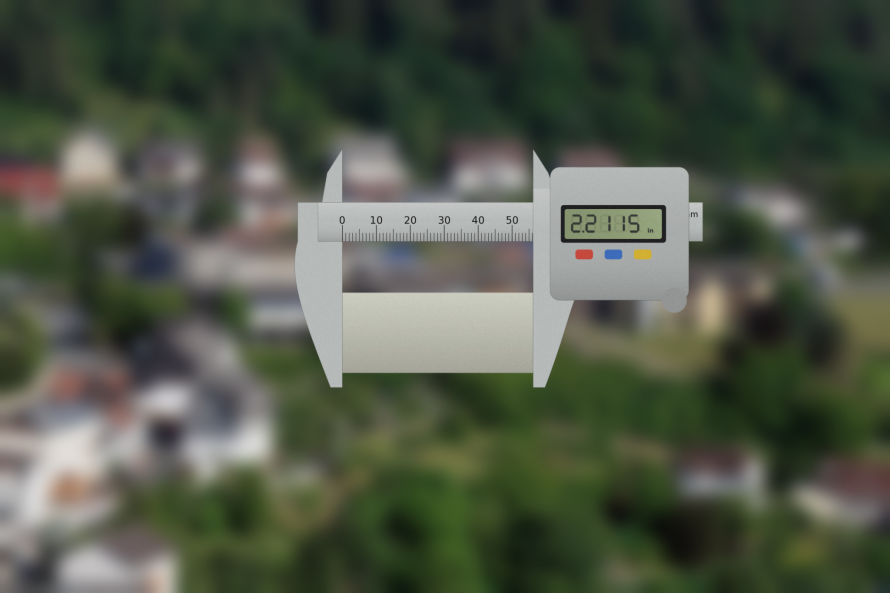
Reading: in 2.2115
